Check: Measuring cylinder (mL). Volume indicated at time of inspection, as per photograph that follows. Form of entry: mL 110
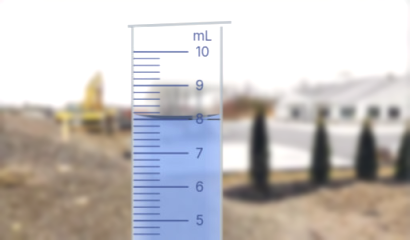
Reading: mL 8
